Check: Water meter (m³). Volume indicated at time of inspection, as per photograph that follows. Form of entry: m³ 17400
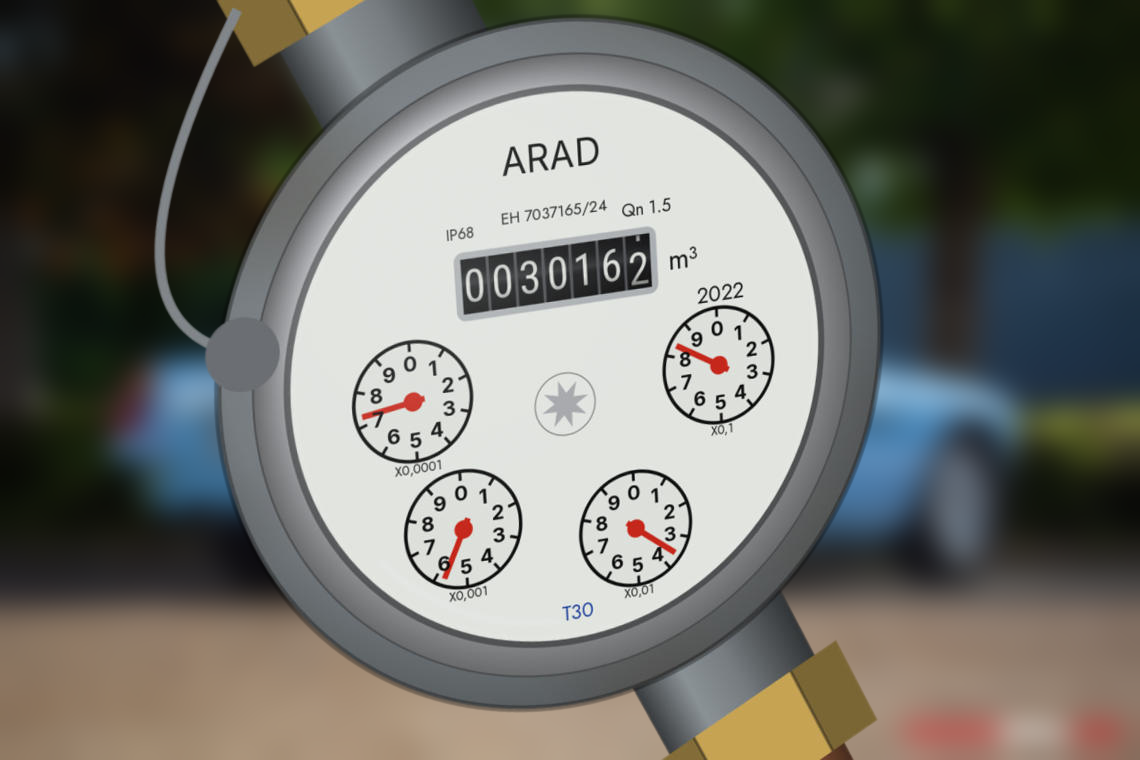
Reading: m³ 30161.8357
